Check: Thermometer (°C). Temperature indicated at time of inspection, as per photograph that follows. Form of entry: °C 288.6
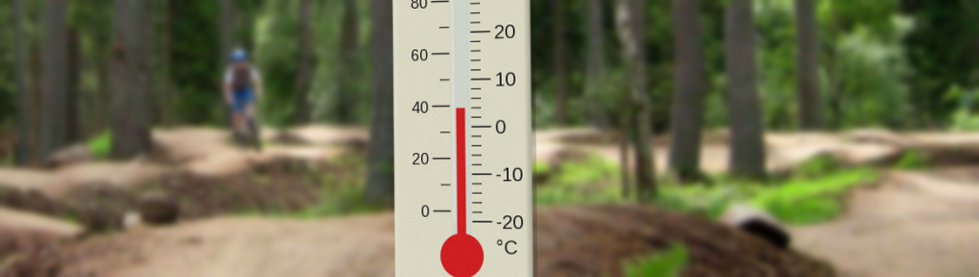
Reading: °C 4
